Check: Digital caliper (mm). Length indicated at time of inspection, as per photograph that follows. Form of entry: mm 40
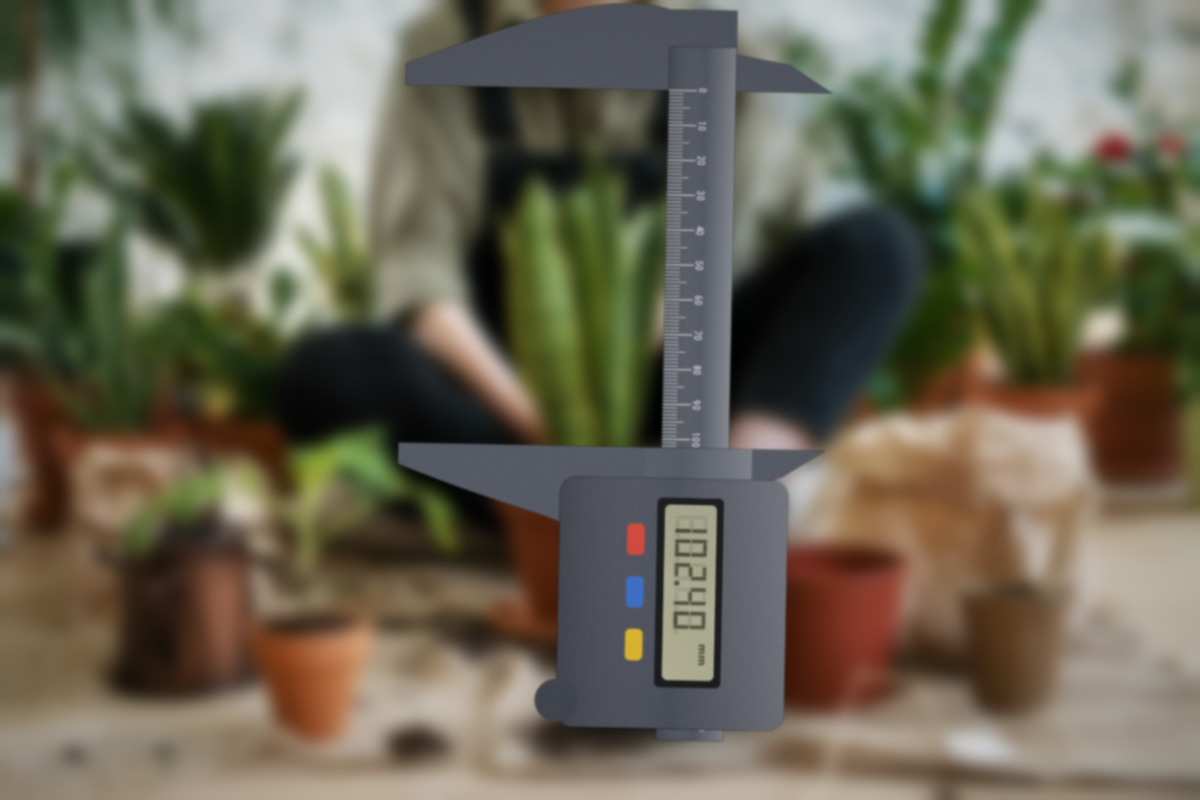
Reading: mm 102.40
